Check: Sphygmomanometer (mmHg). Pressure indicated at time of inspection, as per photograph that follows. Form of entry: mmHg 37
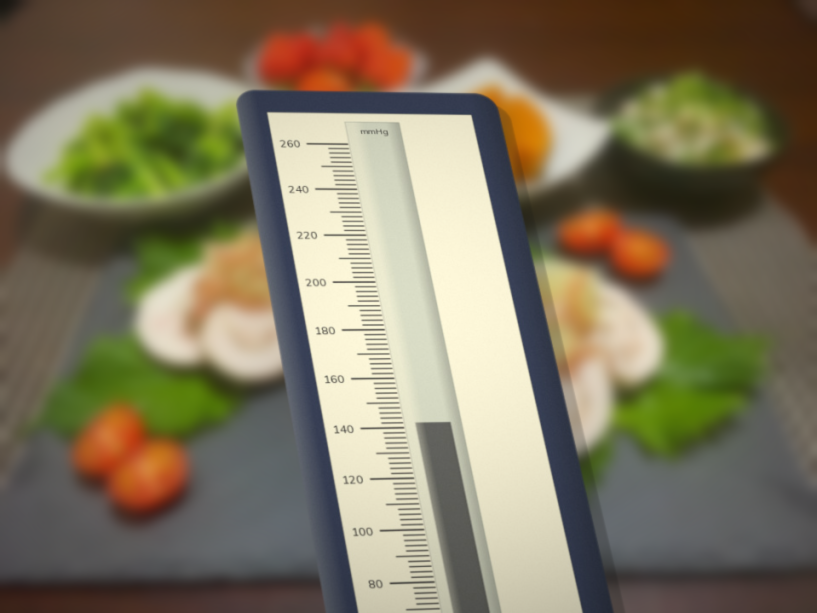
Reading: mmHg 142
